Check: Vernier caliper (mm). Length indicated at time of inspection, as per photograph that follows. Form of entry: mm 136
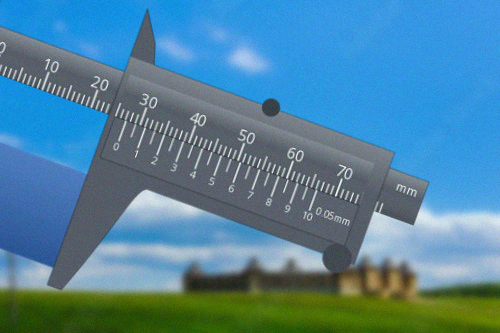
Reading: mm 27.2
